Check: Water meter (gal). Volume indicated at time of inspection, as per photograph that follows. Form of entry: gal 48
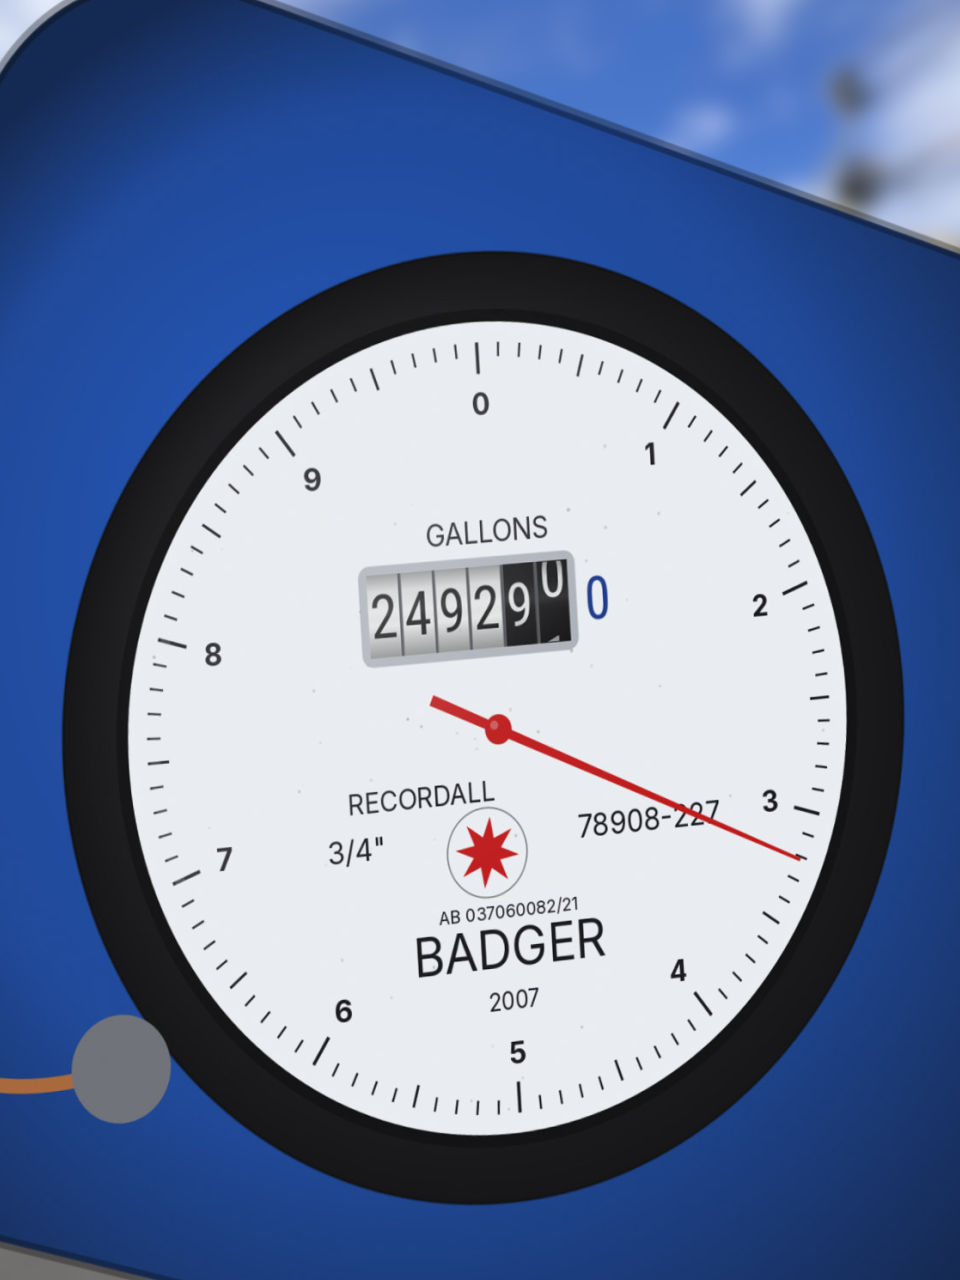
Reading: gal 2492903.2
